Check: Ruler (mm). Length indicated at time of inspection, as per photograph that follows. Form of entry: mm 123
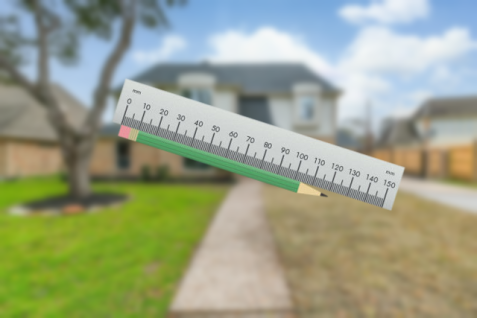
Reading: mm 120
